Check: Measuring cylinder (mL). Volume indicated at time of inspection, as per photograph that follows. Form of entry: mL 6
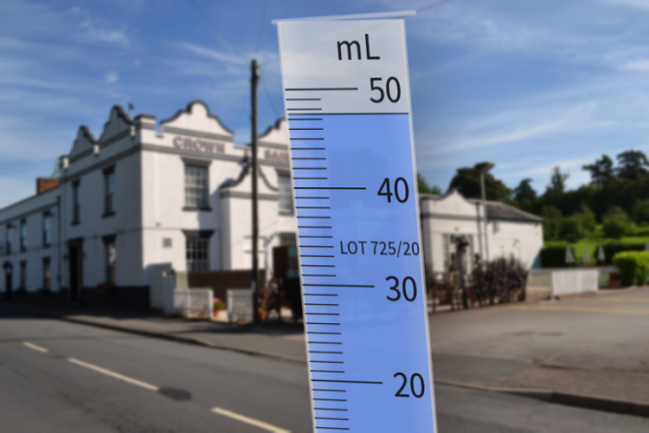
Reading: mL 47.5
